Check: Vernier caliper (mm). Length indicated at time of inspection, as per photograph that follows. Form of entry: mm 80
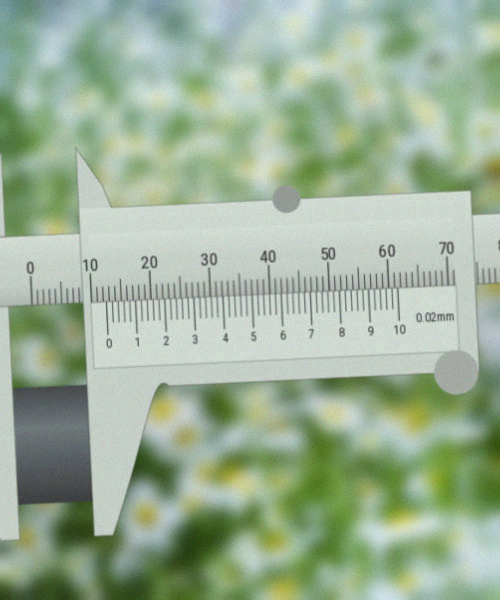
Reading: mm 12.5
